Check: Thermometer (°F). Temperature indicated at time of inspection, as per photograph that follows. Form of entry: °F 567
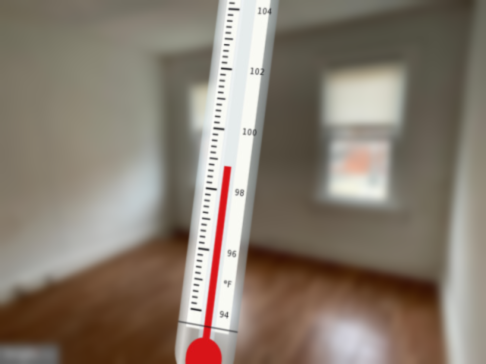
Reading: °F 98.8
